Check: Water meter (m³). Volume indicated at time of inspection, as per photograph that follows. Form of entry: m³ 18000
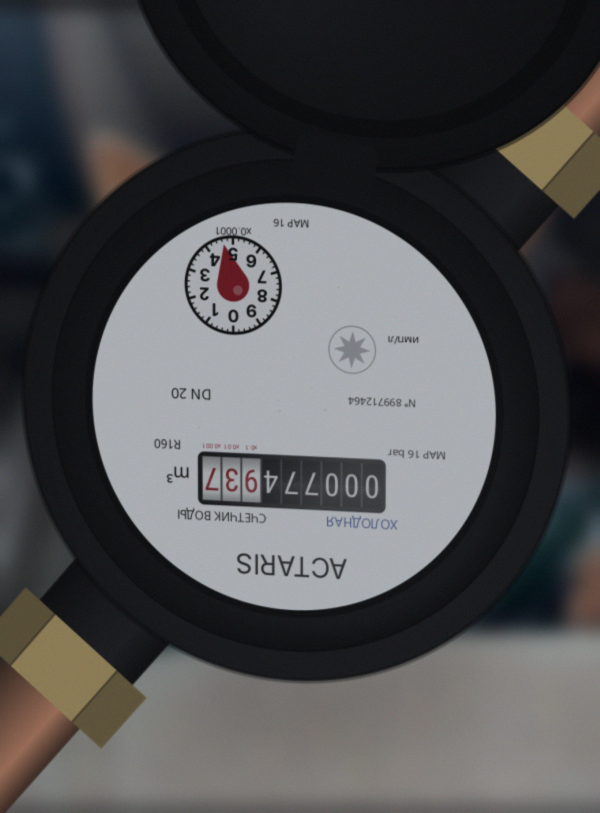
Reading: m³ 774.9374
